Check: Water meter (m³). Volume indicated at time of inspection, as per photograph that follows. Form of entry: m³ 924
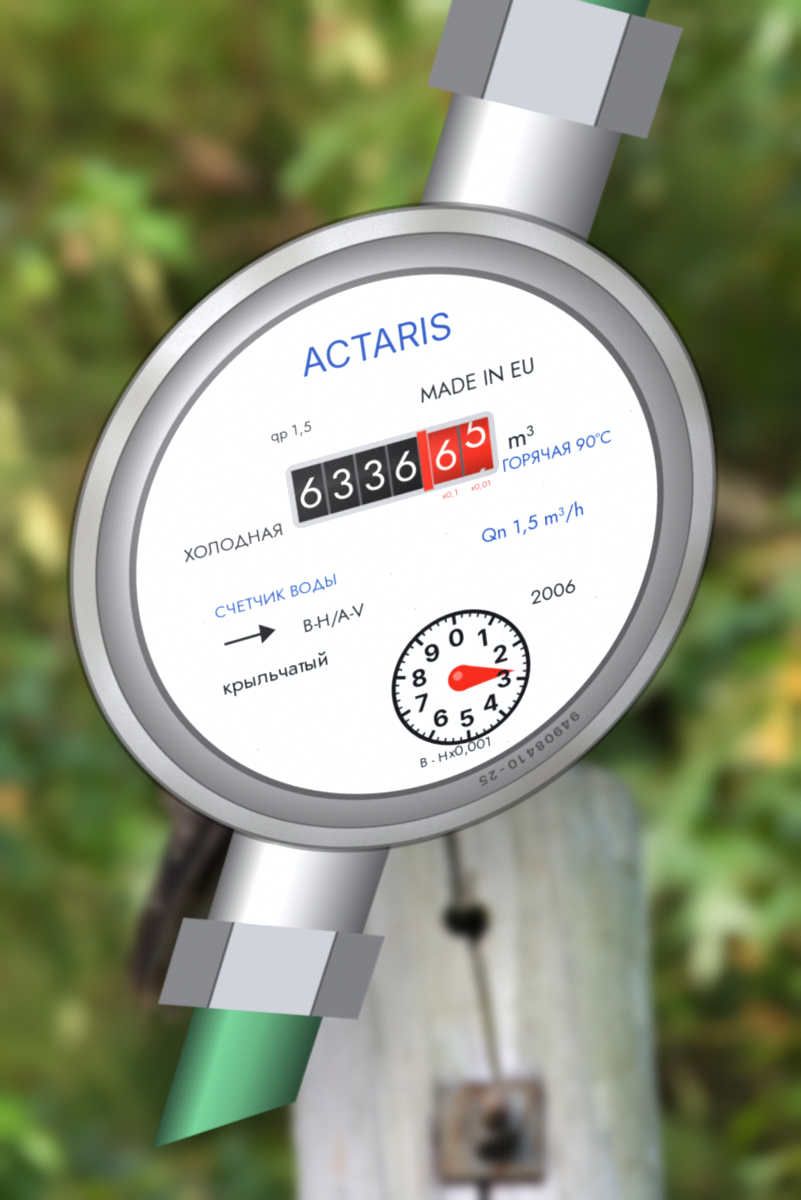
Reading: m³ 6336.652
